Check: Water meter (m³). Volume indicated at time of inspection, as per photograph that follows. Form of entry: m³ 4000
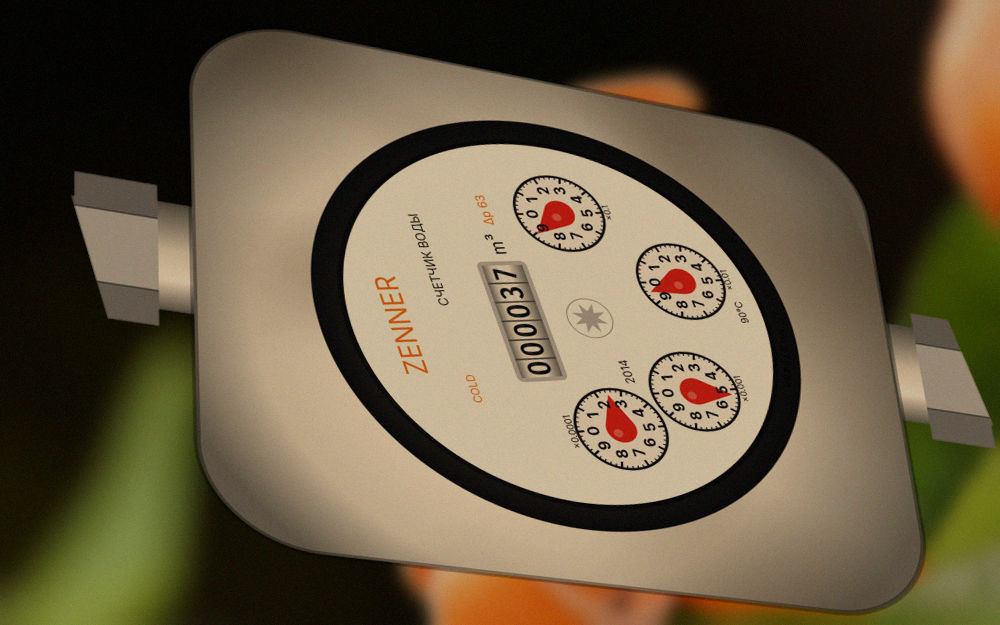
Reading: m³ 37.8952
